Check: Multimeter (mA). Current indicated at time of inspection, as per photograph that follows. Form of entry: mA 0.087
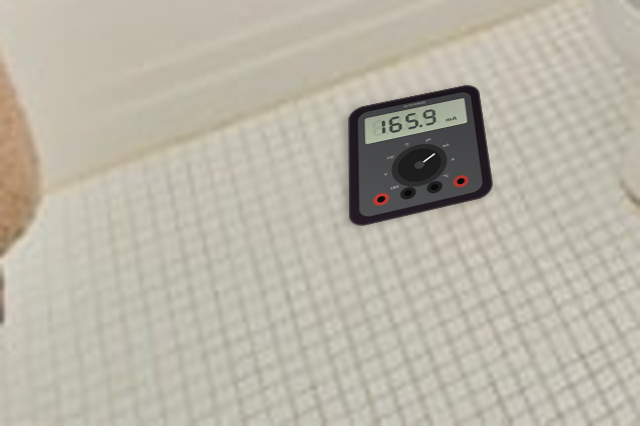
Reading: mA 165.9
